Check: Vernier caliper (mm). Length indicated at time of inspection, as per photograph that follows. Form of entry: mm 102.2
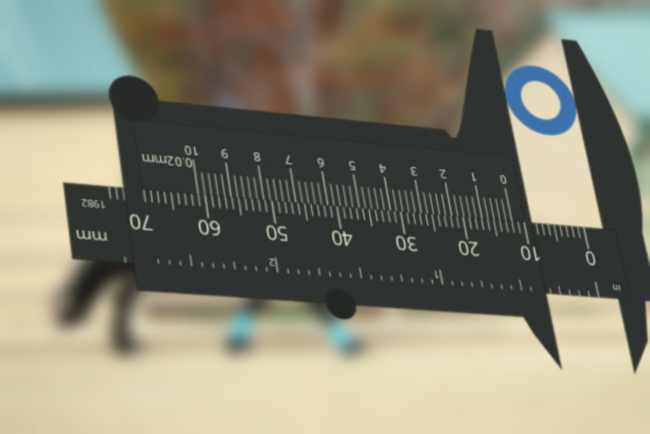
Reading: mm 12.0
